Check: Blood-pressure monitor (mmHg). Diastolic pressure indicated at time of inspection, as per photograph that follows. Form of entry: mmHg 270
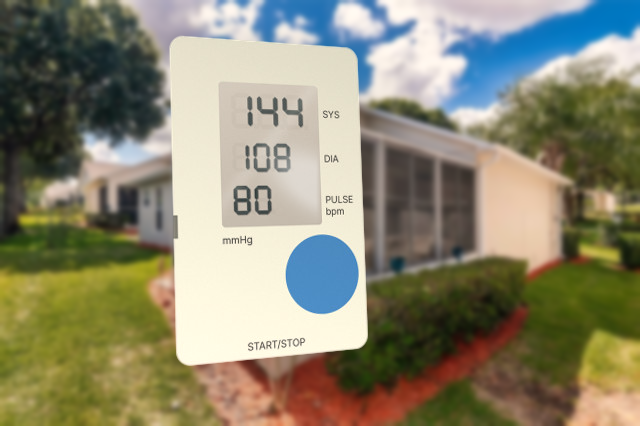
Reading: mmHg 108
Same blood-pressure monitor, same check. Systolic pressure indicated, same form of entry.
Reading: mmHg 144
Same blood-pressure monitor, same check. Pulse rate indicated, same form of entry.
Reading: bpm 80
